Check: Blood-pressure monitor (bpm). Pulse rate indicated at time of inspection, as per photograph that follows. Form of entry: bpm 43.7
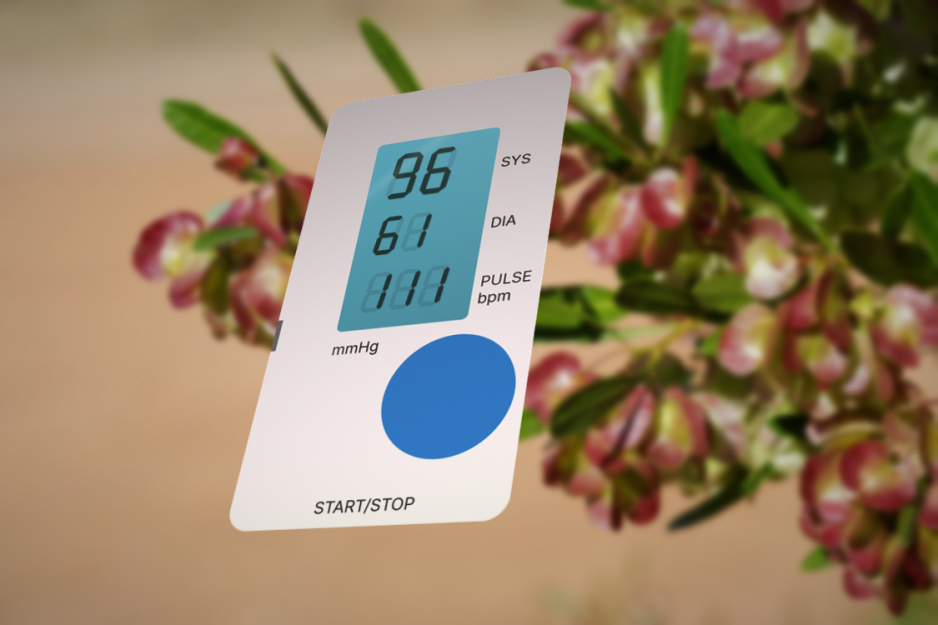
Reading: bpm 111
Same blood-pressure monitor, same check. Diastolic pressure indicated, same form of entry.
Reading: mmHg 61
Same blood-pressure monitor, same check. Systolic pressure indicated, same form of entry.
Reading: mmHg 96
